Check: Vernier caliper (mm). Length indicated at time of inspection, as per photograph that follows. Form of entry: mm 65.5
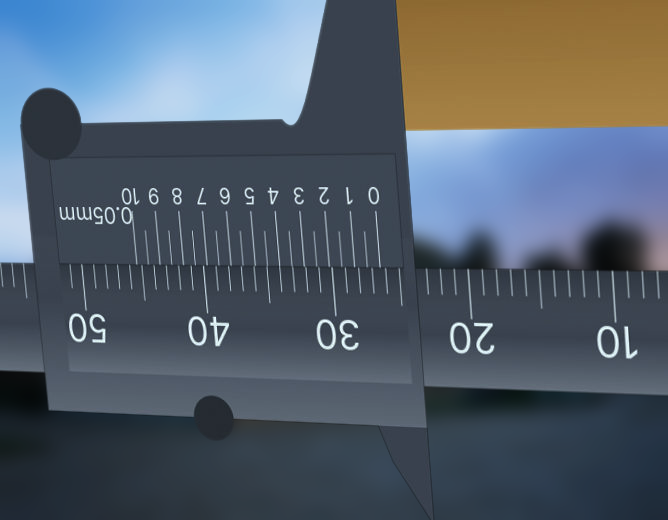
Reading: mm 26.4
